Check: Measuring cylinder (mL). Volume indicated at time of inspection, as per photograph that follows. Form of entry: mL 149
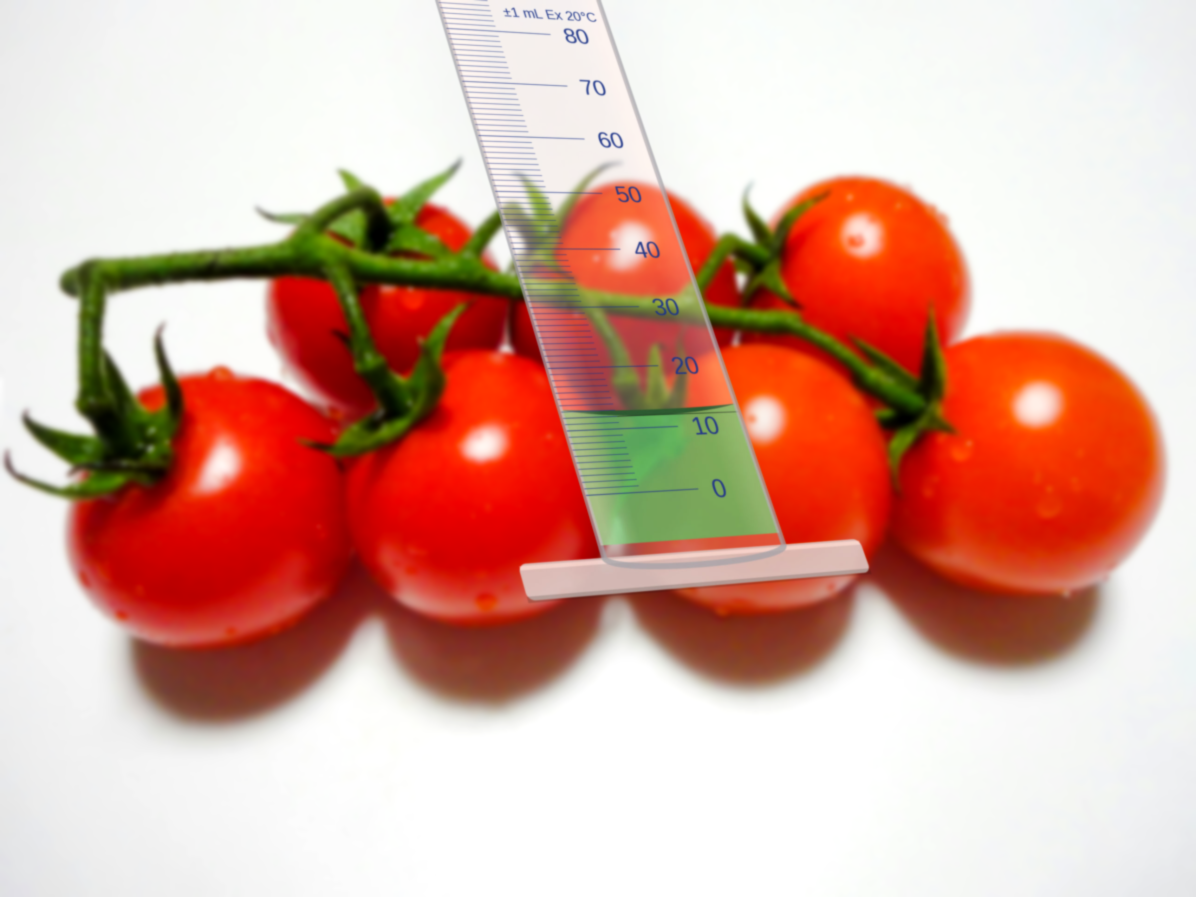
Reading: mL 12
